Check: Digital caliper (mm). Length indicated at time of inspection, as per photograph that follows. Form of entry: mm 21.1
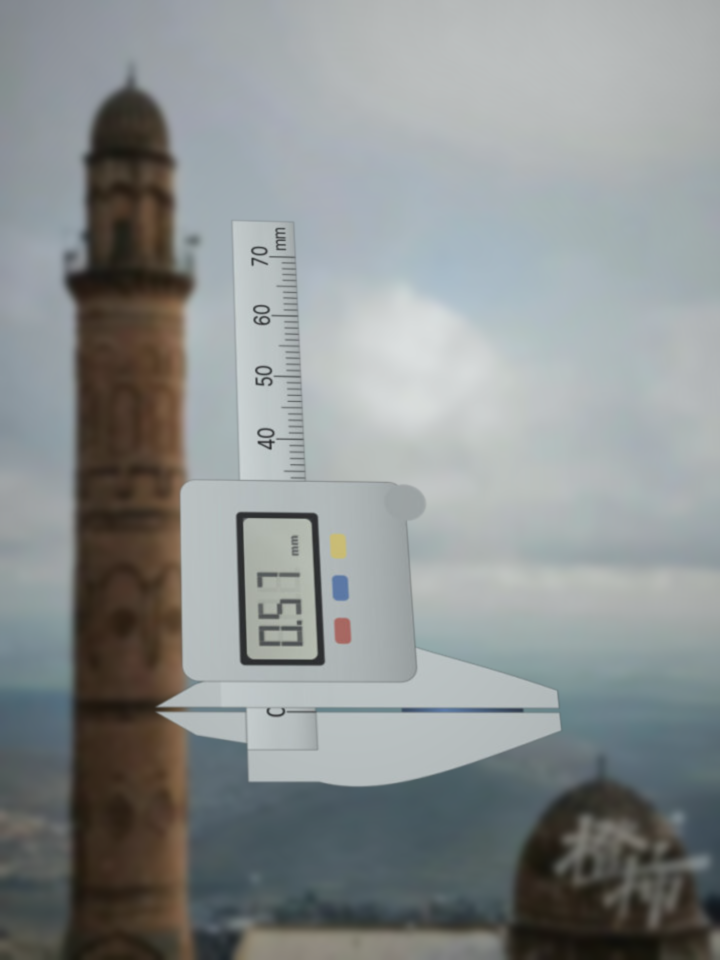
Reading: mm 0.57
